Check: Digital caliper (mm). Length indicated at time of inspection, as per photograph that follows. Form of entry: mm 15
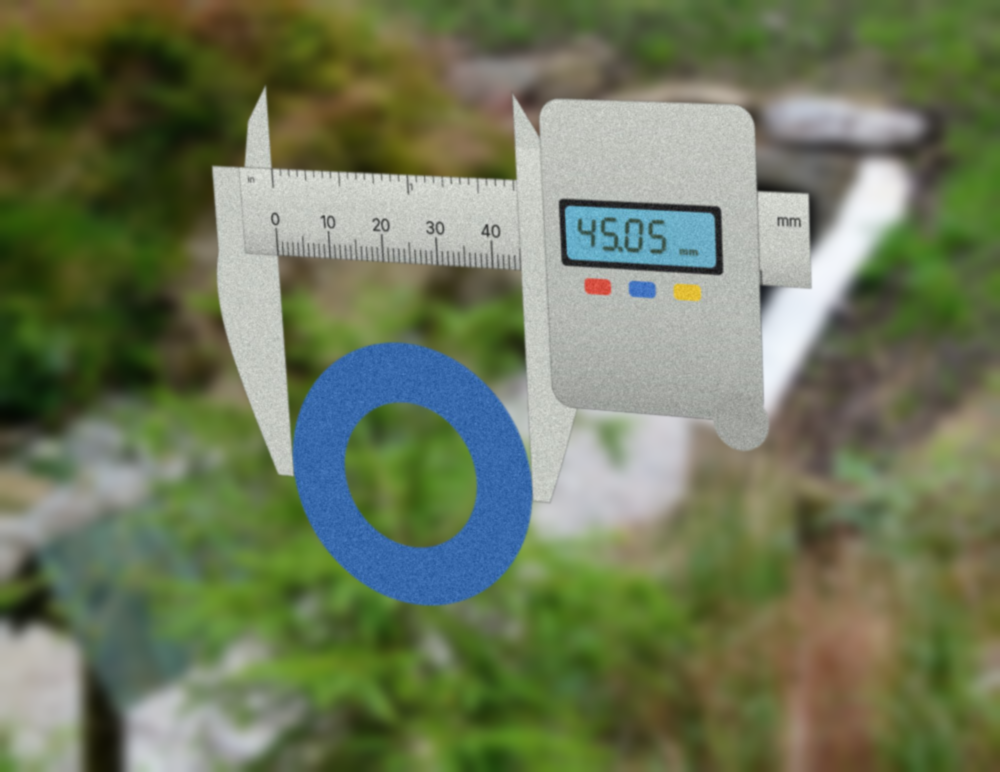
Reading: mm 45.05
